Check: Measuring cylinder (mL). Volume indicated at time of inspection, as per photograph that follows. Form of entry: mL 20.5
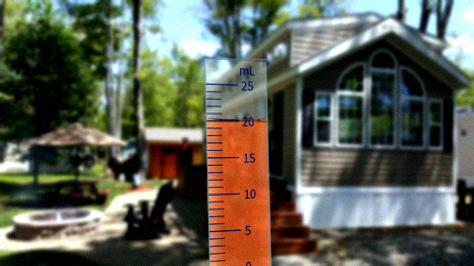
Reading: mL 20
